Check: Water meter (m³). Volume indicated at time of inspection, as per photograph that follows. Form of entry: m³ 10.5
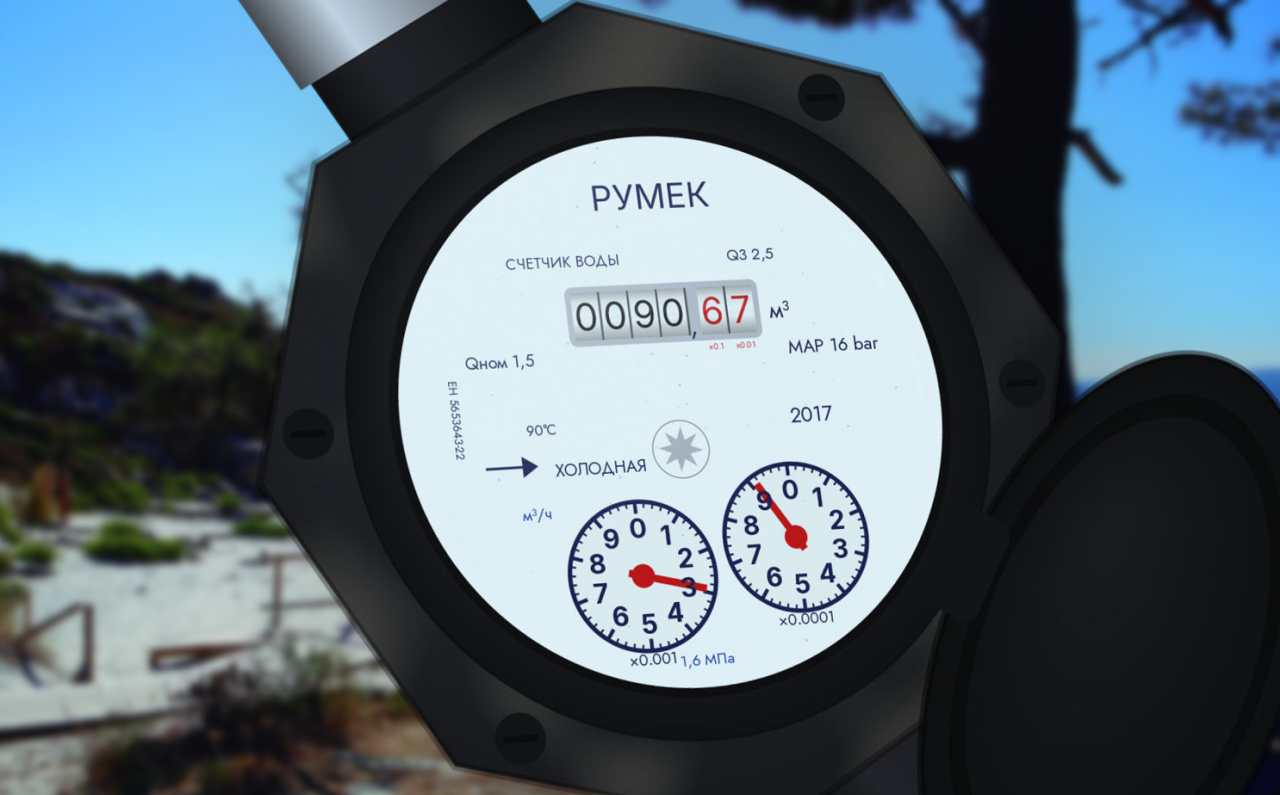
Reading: m³ 90.6729
